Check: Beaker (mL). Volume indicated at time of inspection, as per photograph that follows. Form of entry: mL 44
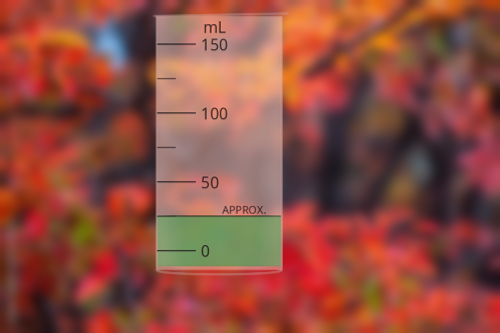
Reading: mL 25
